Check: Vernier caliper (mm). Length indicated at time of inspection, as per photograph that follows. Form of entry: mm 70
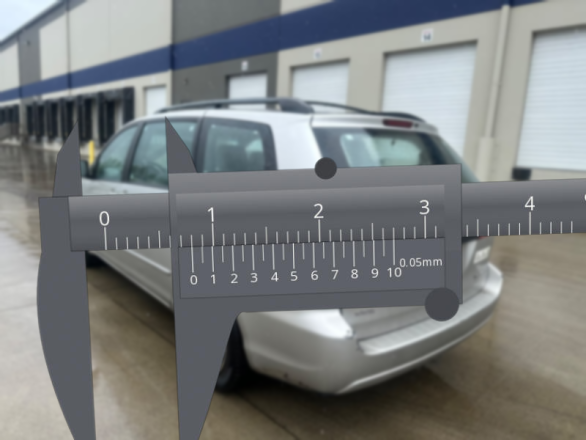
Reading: mm 8.0
